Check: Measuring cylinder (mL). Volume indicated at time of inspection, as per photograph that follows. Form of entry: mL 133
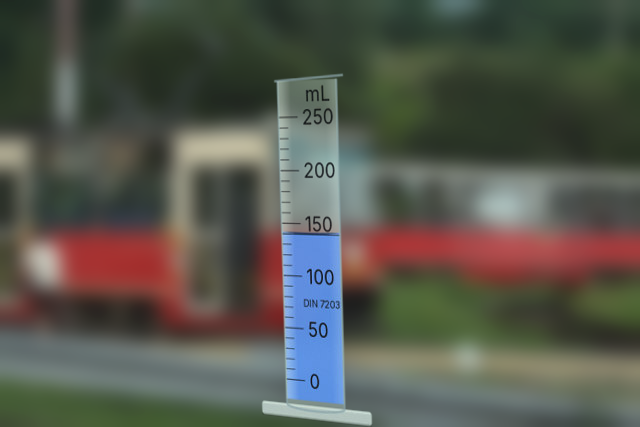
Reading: mL 140
